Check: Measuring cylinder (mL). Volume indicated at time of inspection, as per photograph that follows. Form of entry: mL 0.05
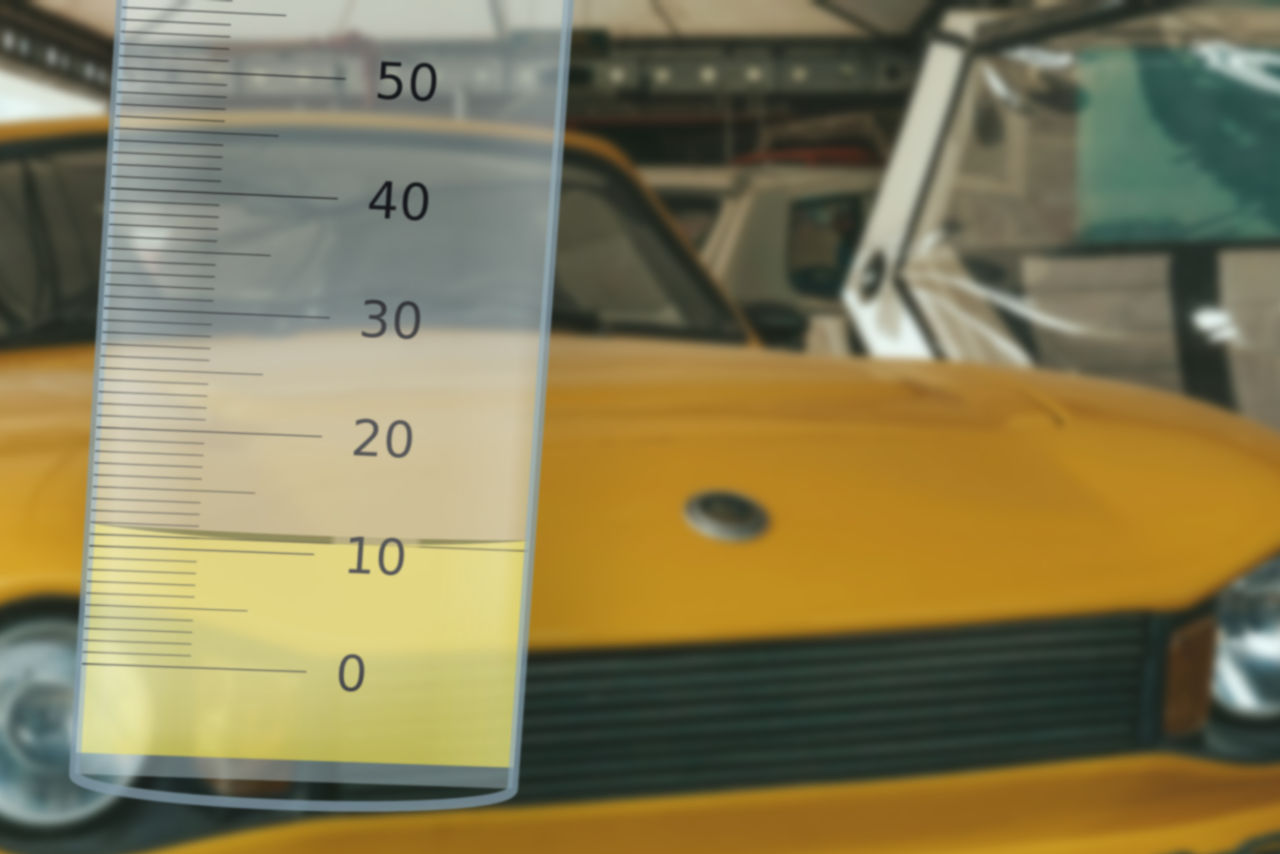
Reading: mL 11
